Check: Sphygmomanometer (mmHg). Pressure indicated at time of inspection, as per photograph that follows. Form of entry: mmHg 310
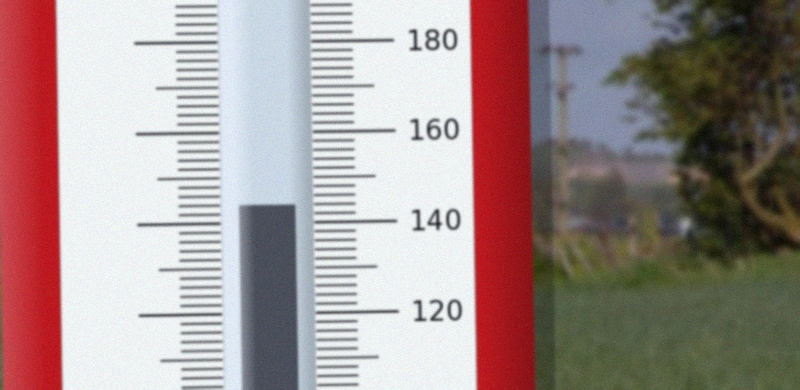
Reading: mmHg 144
